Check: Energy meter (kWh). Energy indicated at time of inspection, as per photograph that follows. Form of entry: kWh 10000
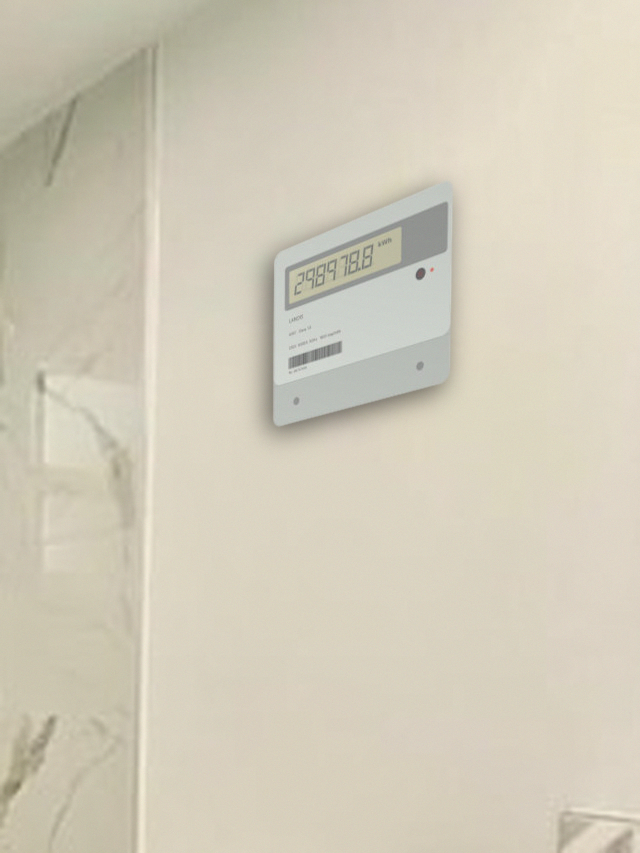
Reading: kWh 298978.8
